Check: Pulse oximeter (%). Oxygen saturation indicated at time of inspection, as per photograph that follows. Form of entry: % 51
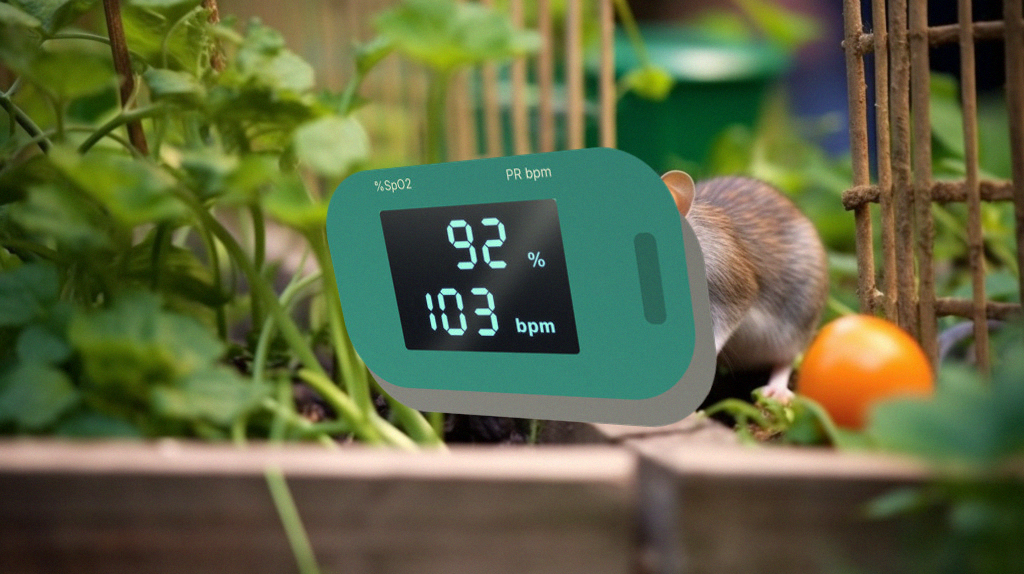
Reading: % 92
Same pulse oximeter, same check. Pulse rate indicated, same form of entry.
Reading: bpm 103
